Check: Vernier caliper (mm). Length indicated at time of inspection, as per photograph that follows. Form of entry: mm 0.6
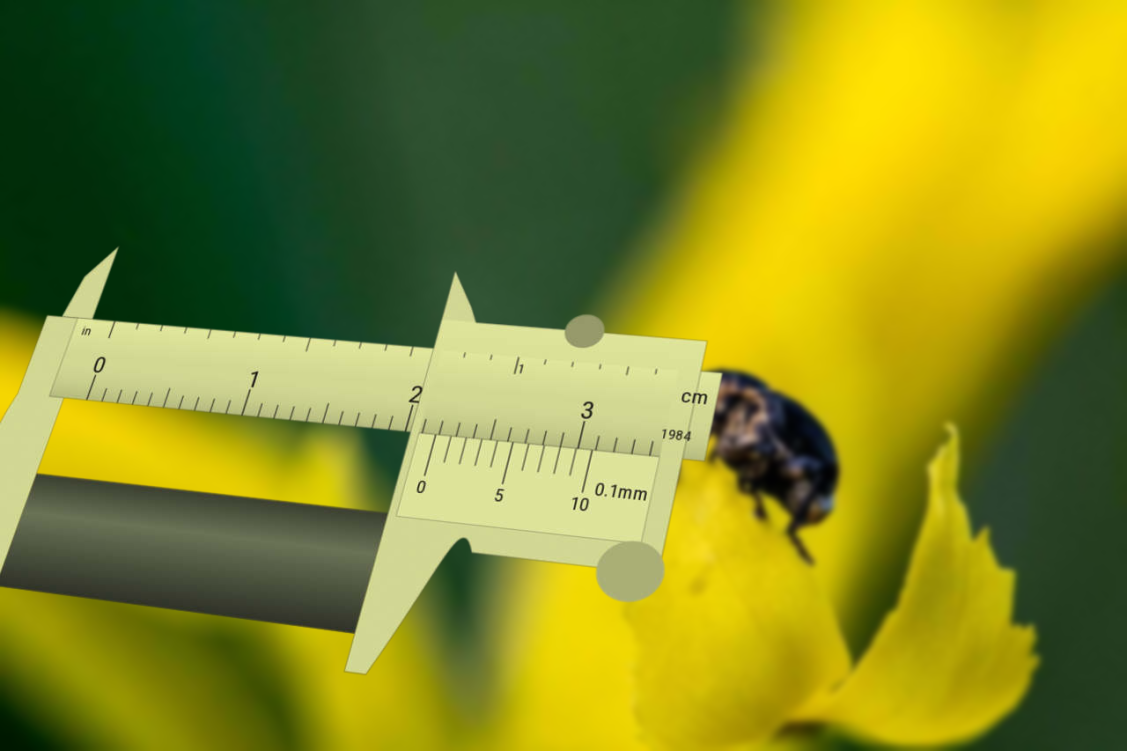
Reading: mm 21.8
